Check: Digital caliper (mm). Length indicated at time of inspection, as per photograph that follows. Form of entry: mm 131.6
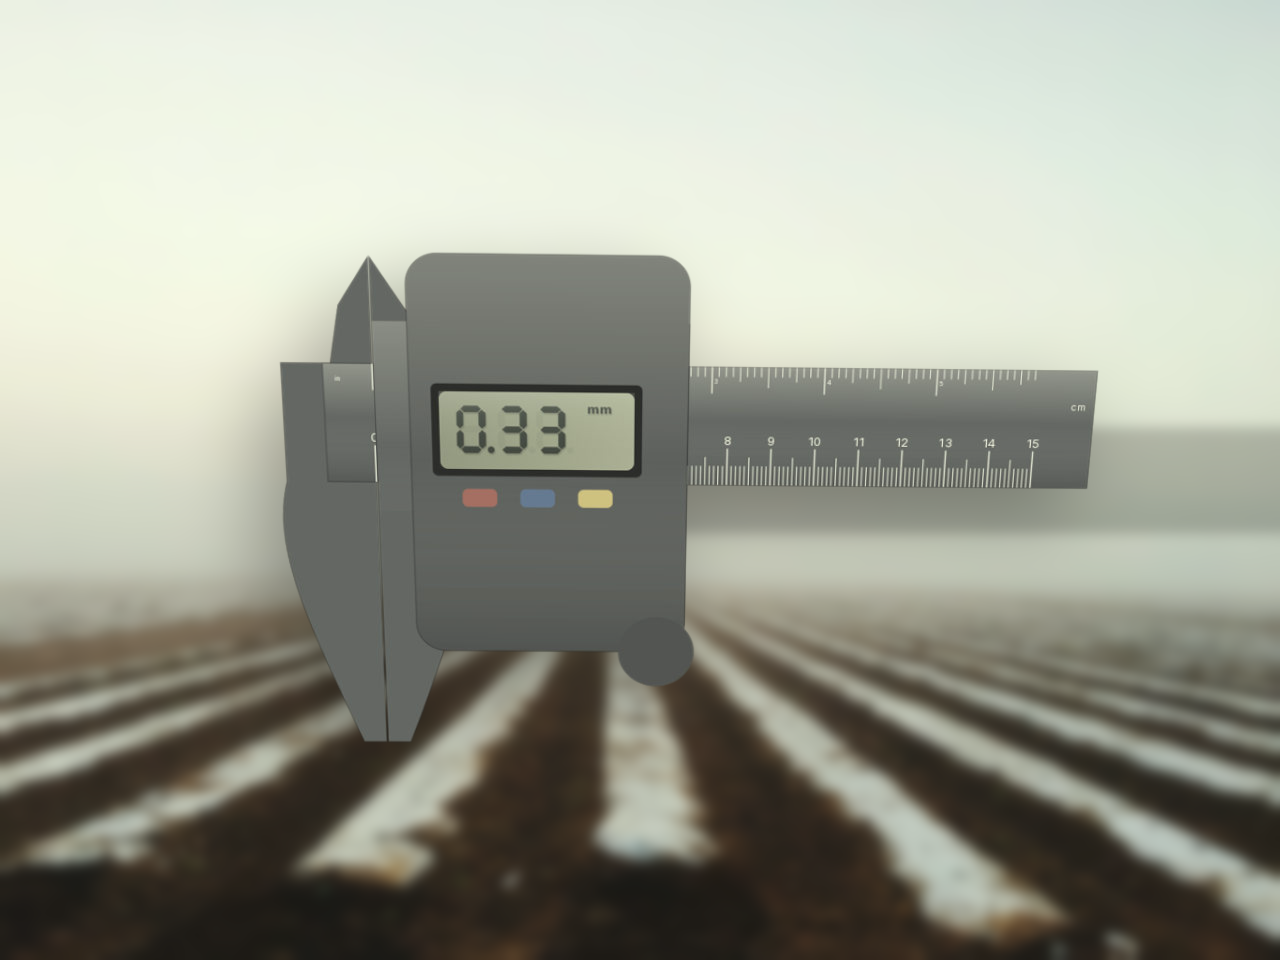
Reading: mm 0.33
